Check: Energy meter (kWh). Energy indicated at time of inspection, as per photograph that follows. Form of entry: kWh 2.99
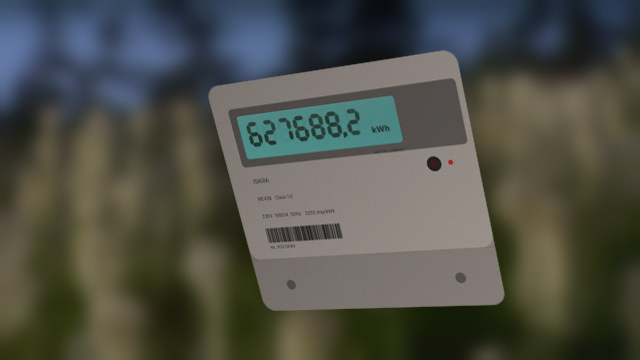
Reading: kWh 627688.2
